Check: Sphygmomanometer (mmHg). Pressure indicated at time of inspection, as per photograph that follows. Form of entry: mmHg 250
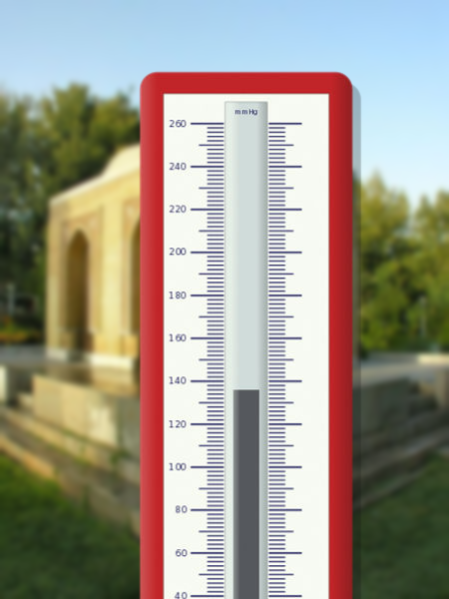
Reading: mmHg 136
